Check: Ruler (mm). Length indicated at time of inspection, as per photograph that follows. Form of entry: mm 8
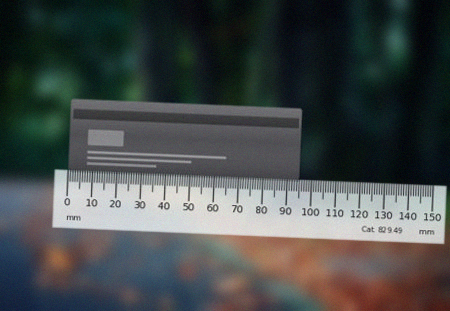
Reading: mm 95
